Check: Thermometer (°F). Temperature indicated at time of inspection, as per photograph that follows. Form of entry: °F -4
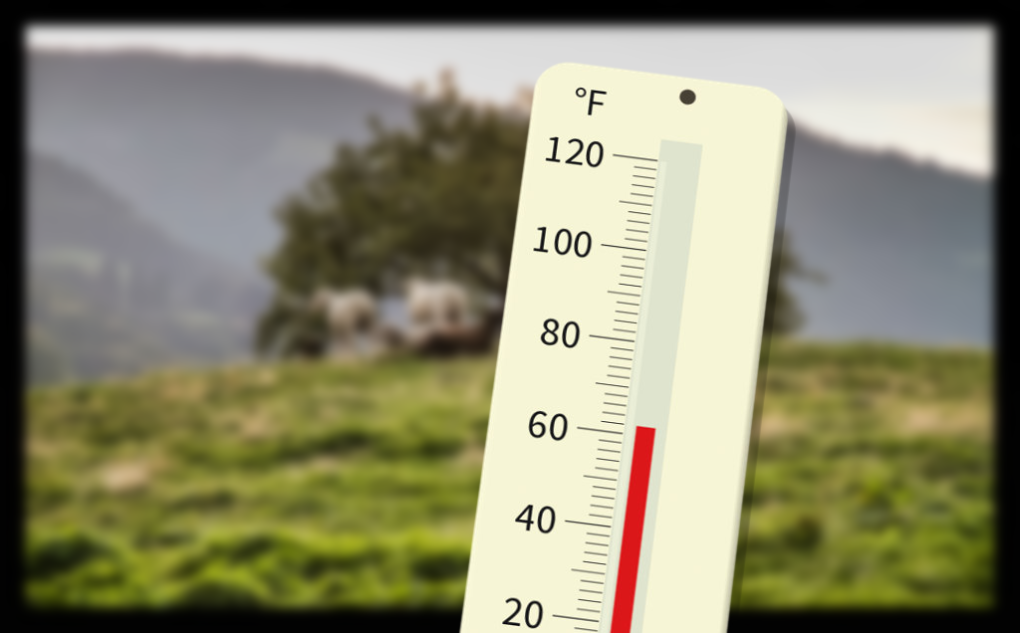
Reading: °F 62
